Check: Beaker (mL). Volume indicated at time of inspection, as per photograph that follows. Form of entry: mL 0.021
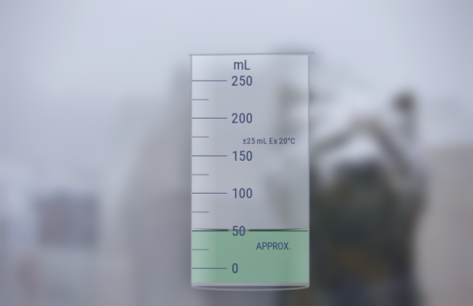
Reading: mL 50
